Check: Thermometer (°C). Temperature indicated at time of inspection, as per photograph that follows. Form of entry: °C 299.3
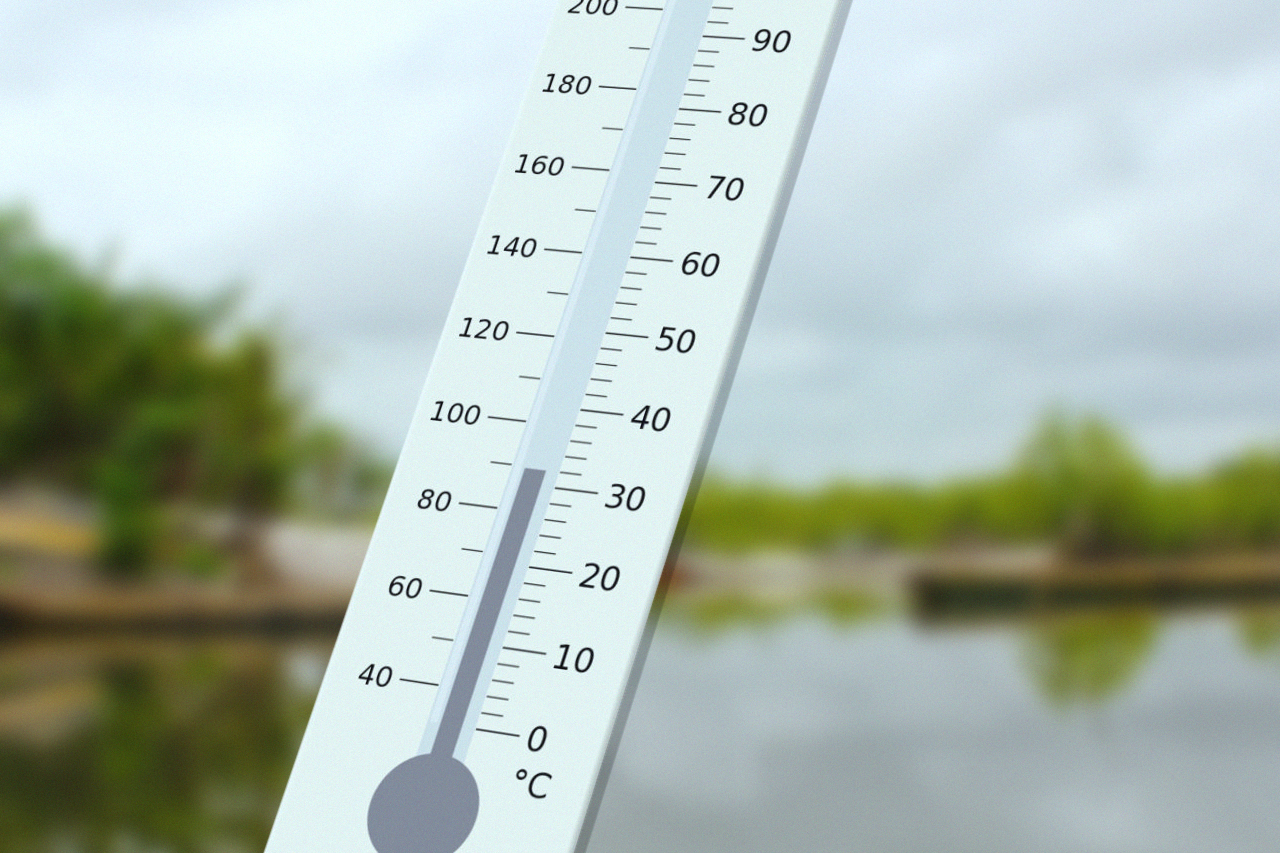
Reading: °C 32
